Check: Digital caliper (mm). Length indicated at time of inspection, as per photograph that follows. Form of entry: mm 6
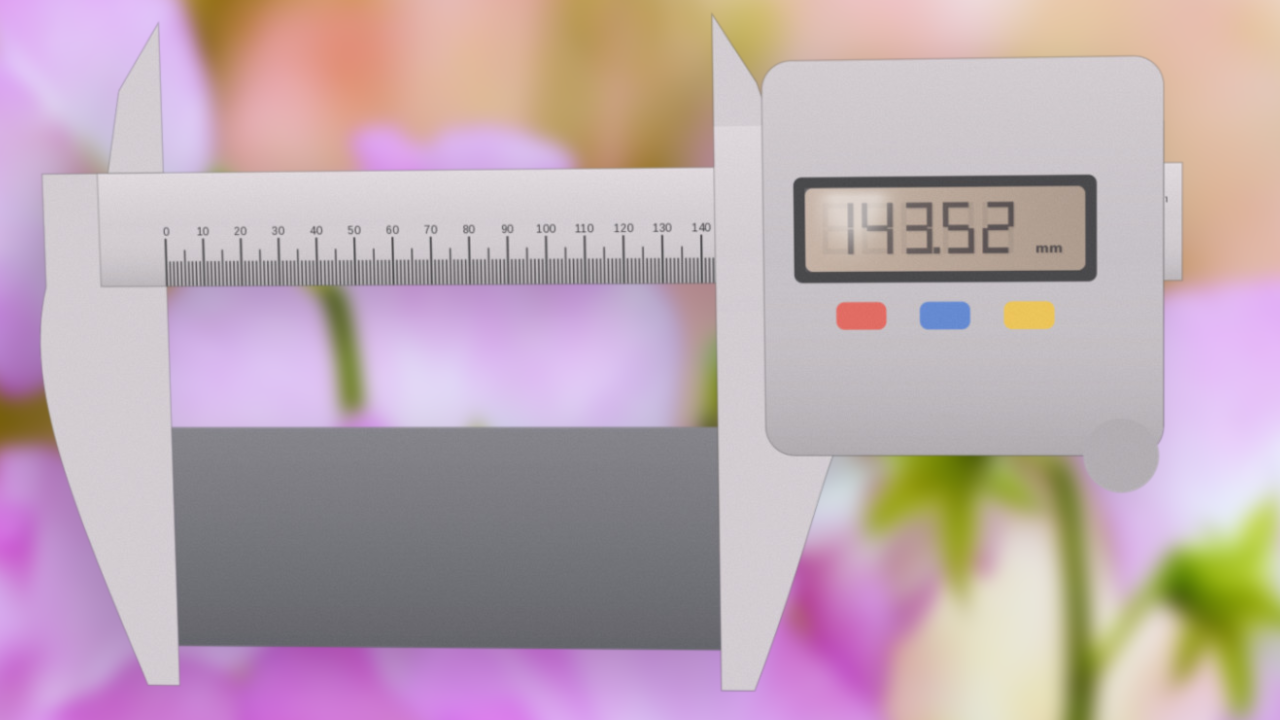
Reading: mm 143.52
